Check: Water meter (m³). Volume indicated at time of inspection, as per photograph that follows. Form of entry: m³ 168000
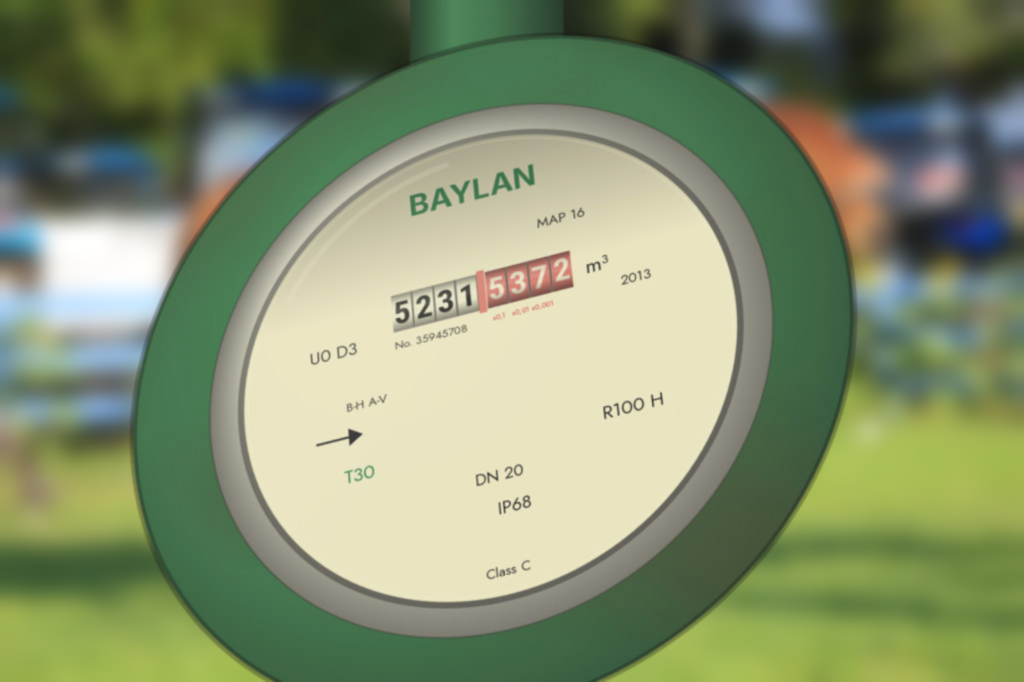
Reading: m³ 5231.5372
